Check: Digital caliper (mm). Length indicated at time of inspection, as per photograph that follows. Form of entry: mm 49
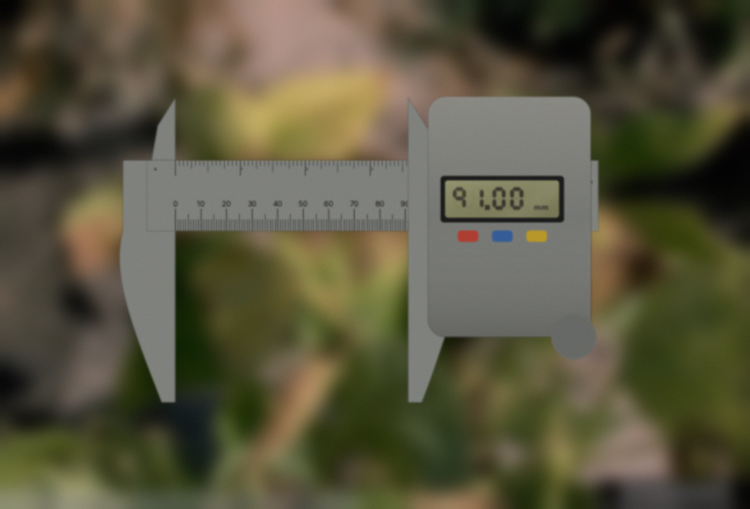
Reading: mm 91.00
